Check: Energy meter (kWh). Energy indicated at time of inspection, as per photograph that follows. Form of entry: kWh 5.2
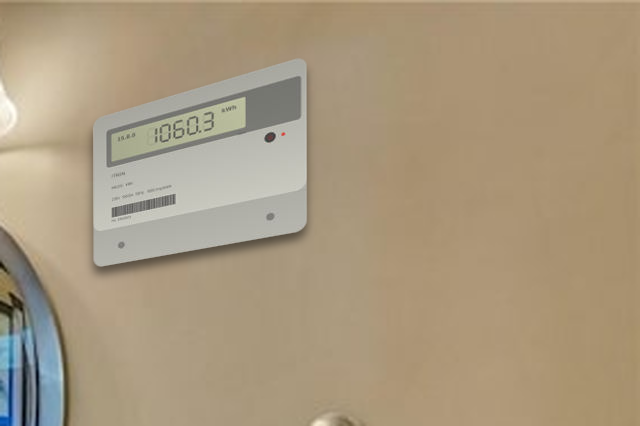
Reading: kWh 1060.3
